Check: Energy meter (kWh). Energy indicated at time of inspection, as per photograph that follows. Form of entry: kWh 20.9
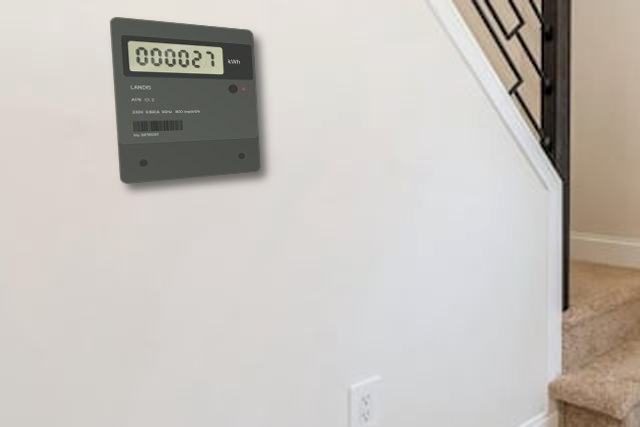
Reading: kWh 27
